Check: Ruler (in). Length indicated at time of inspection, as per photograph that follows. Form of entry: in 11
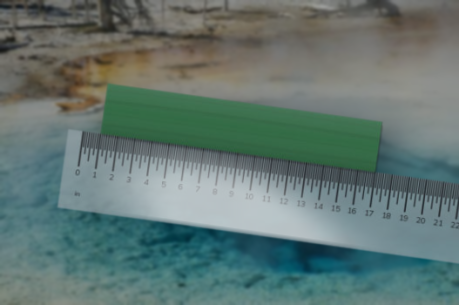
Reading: in 16
